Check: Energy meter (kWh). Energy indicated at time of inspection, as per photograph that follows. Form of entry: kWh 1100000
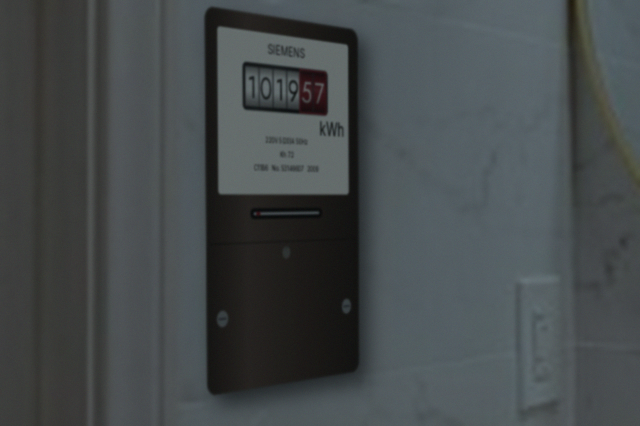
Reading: kWh 1019.57
